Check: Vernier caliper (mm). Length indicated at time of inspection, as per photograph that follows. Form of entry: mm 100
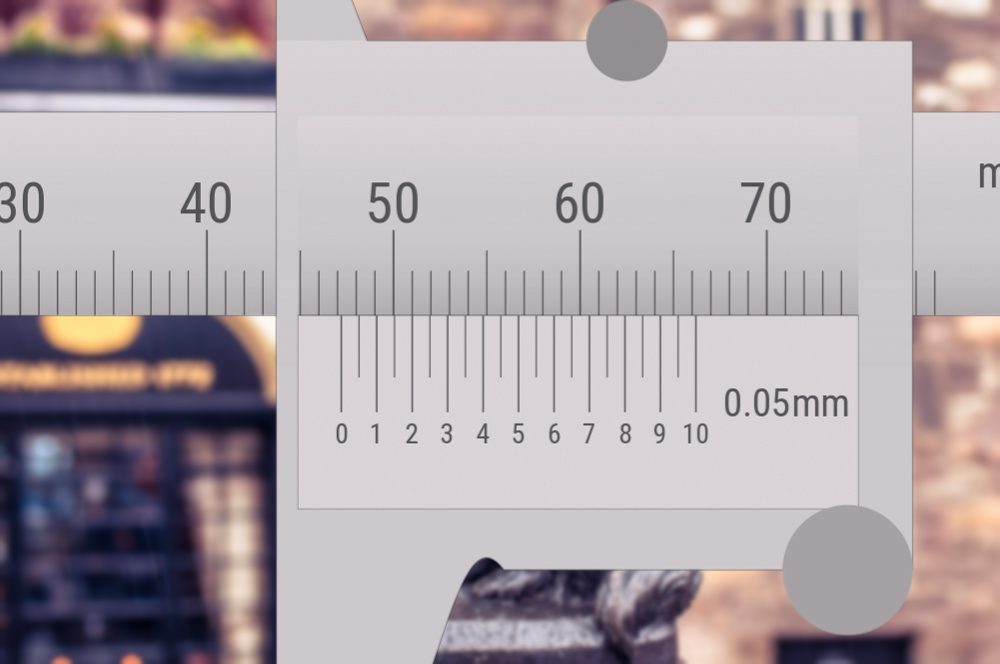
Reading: mm 47.2
